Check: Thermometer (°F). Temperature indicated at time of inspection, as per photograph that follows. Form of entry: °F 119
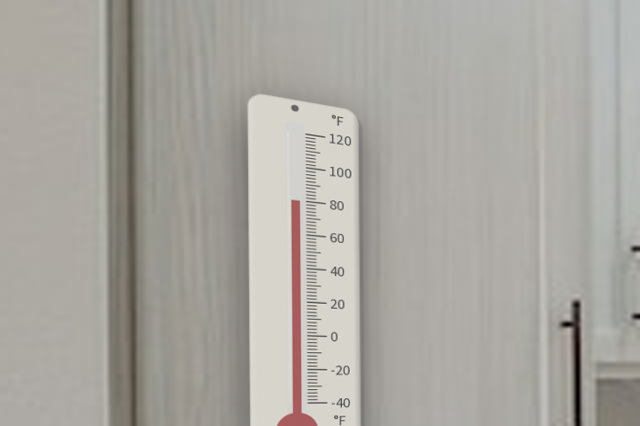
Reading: °F 80
